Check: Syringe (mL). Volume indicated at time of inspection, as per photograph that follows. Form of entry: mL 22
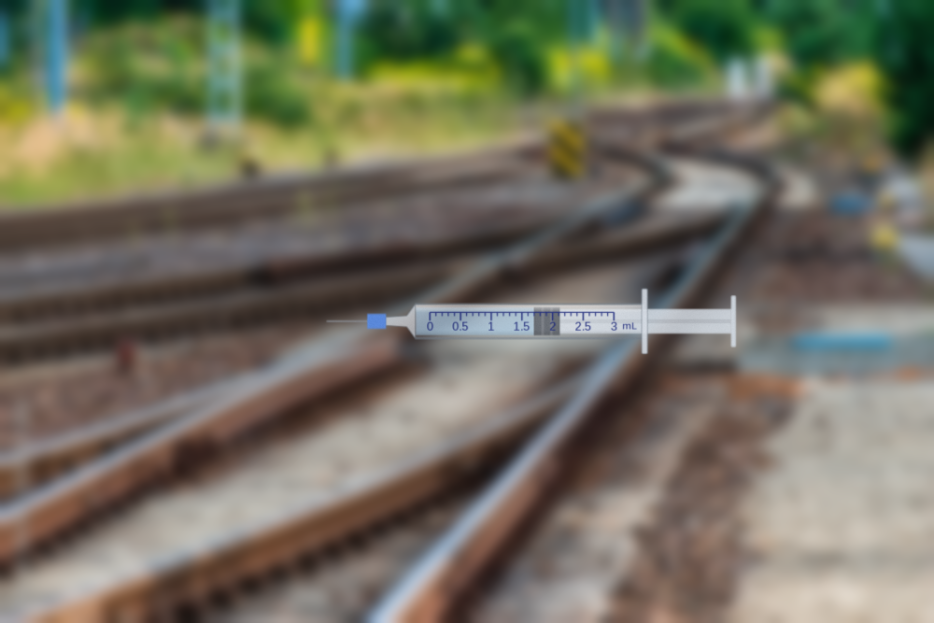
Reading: mL 1.7
